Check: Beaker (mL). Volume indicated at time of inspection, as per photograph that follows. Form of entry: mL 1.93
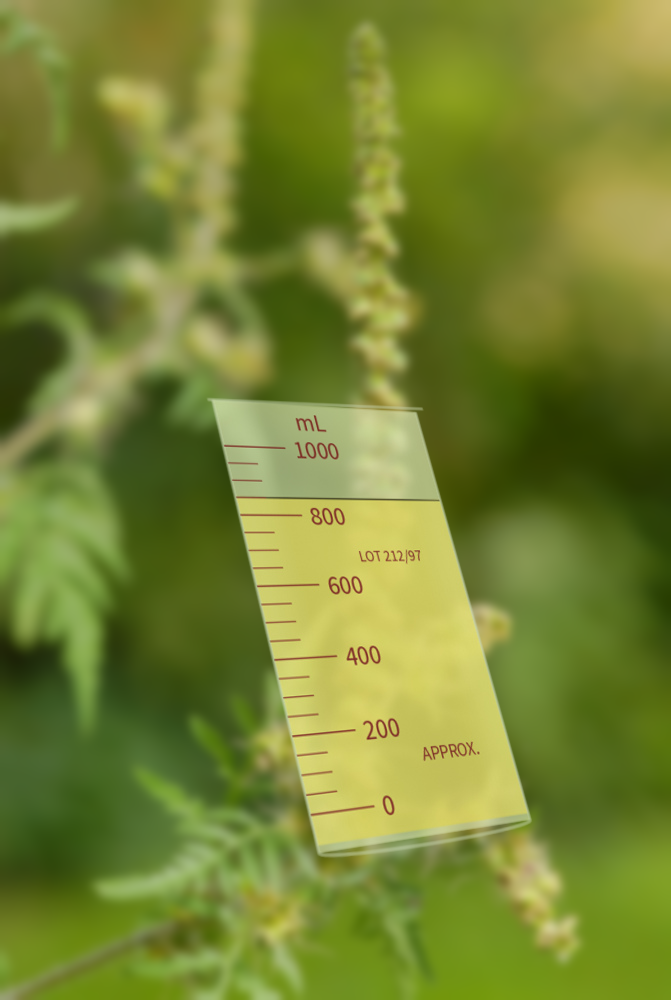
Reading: mL 850
